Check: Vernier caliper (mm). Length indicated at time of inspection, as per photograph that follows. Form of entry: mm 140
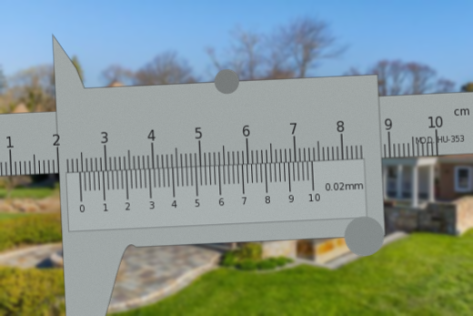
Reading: mm 24.5
